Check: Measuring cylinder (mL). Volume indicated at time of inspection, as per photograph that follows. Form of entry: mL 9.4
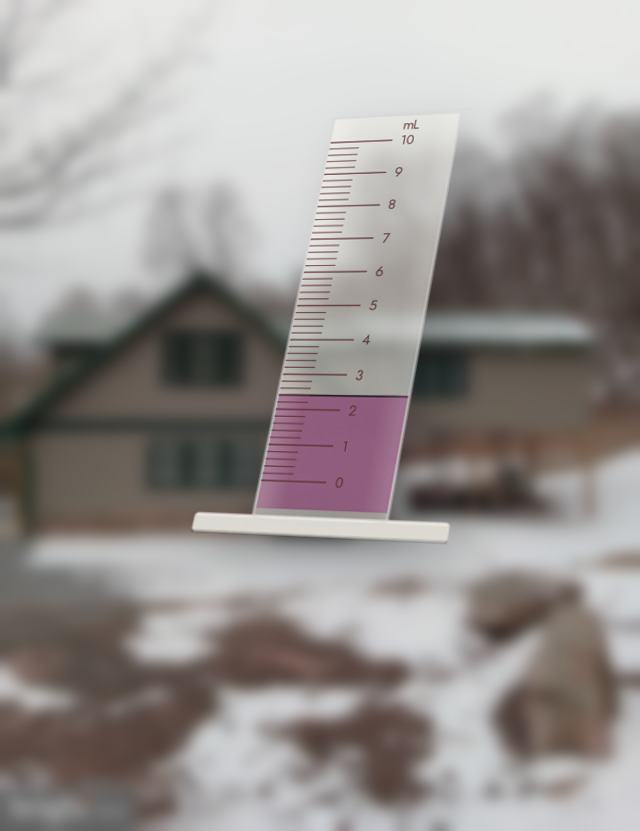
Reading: mL 2.4
